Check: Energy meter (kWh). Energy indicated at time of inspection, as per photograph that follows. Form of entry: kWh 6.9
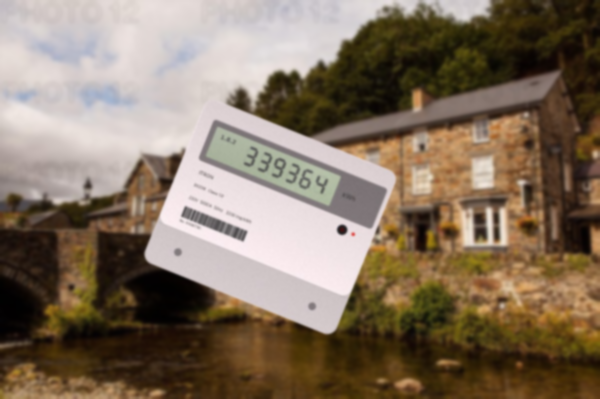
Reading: kWh 339364
